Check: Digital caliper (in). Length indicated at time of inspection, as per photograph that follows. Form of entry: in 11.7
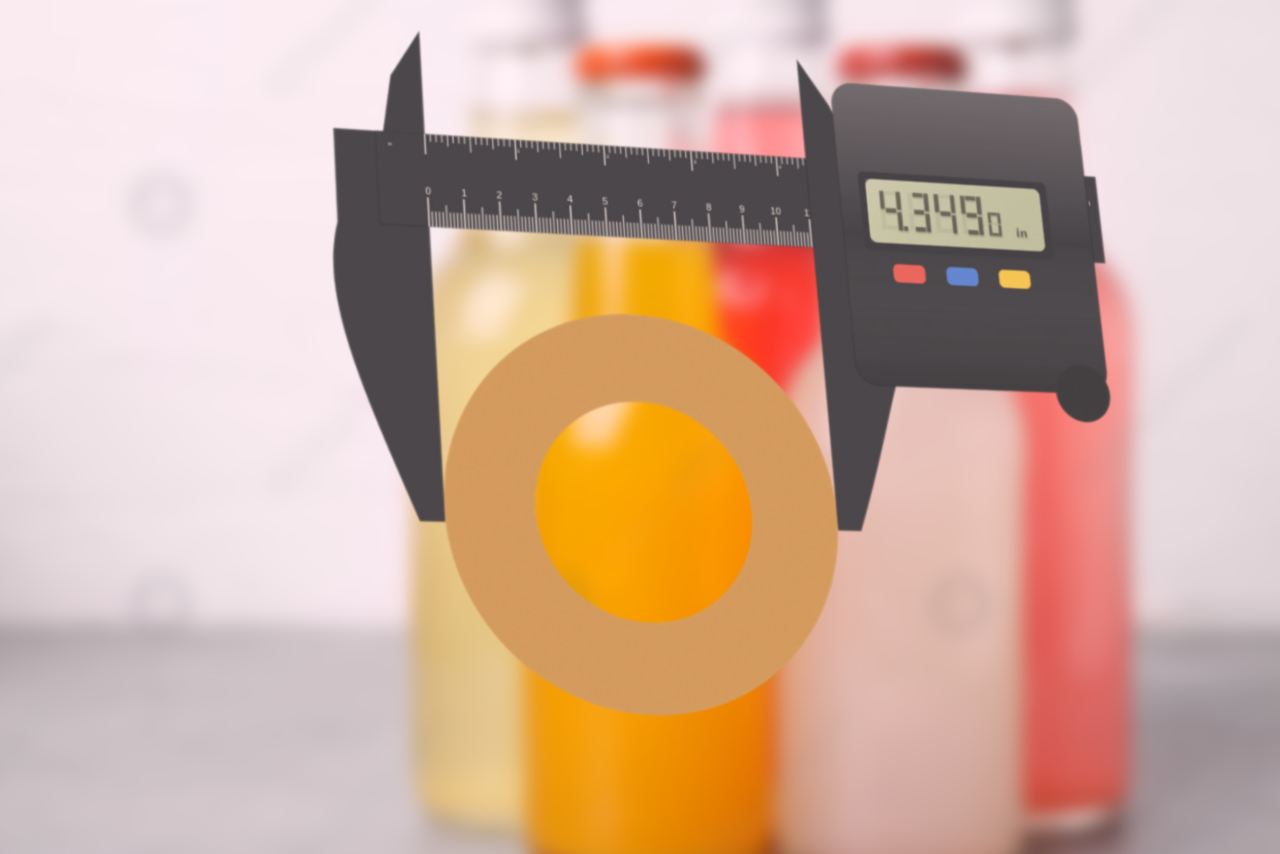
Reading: in 4.3490
